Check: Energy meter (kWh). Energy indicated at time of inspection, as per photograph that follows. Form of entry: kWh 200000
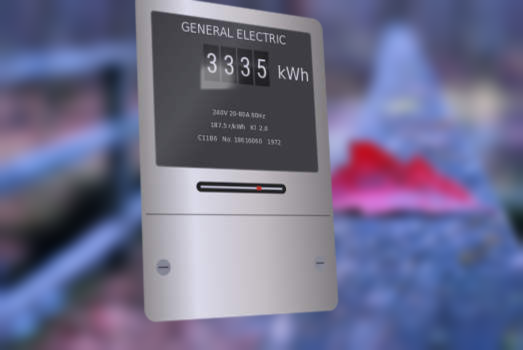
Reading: kWh 3335
